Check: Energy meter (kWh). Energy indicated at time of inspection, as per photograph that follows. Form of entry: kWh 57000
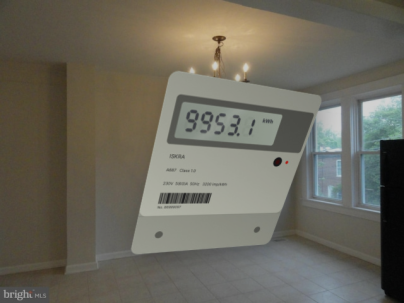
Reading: kWh 9953.1
